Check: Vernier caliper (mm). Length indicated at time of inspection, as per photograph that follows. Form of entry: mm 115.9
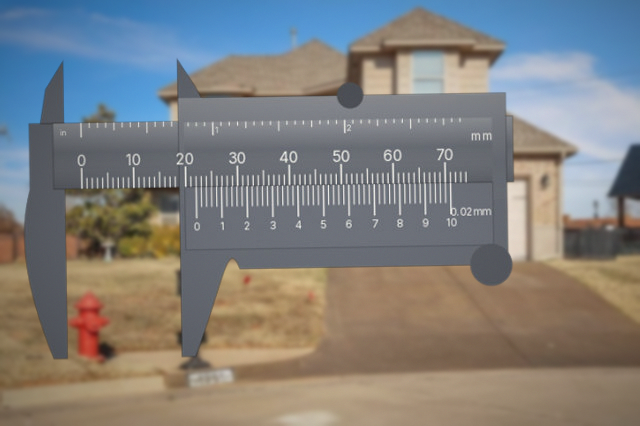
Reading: mm 22.0
